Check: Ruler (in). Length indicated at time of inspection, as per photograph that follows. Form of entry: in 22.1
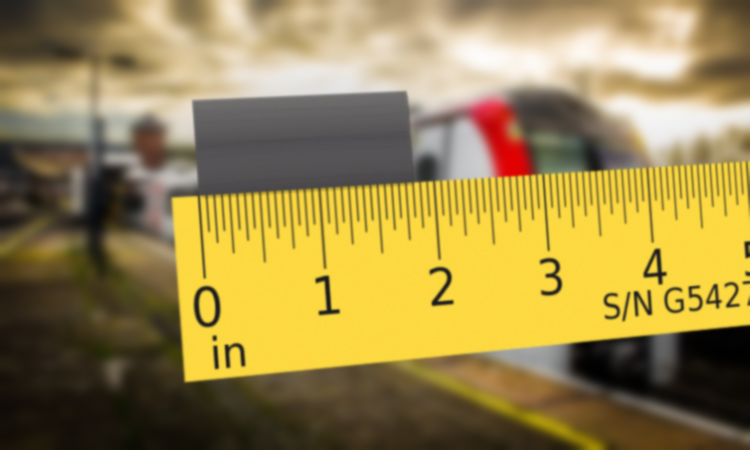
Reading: in 1.8125
